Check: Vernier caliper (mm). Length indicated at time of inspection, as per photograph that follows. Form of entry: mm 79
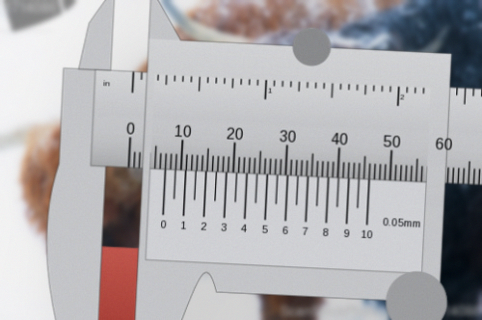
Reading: mm 7.0
